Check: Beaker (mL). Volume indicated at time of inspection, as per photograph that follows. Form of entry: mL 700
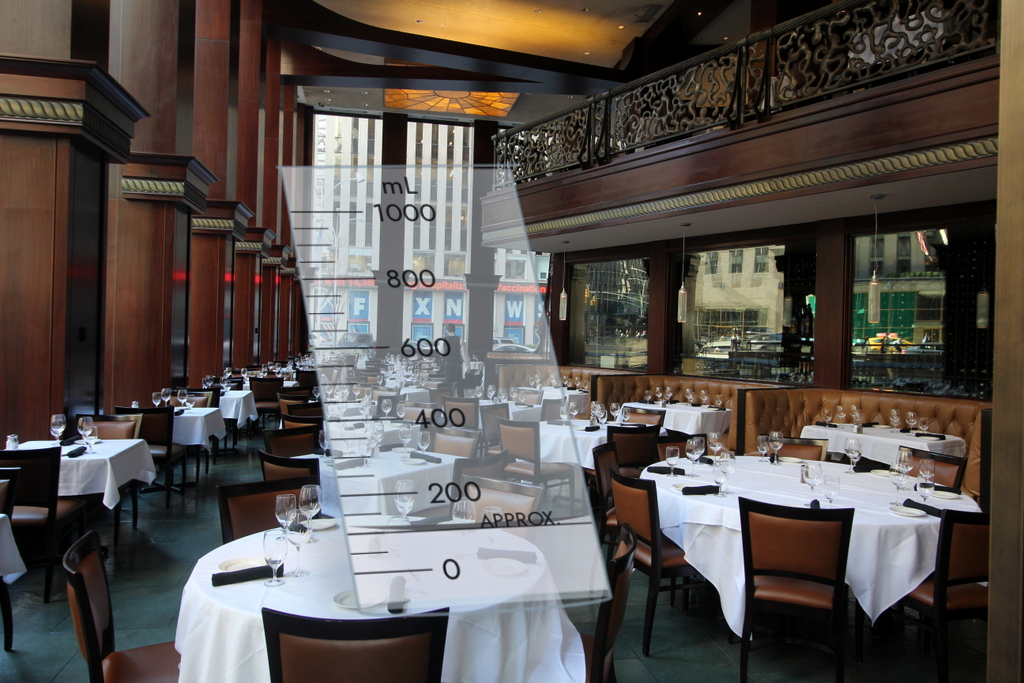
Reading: mL 100
